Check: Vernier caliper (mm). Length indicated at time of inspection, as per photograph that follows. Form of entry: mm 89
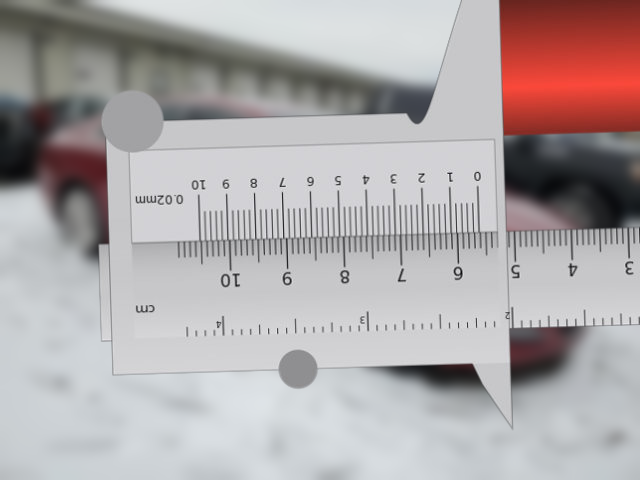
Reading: mm 56.2
